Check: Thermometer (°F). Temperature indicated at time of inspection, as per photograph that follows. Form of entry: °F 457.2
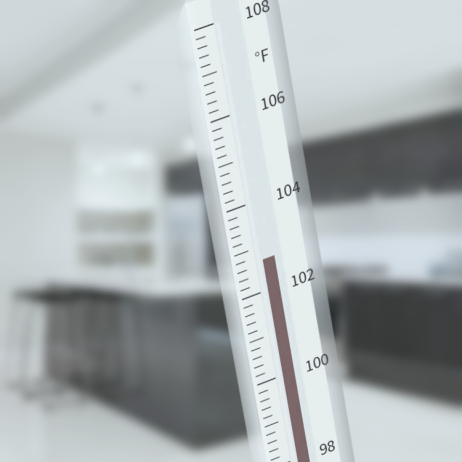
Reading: °F 102.7
